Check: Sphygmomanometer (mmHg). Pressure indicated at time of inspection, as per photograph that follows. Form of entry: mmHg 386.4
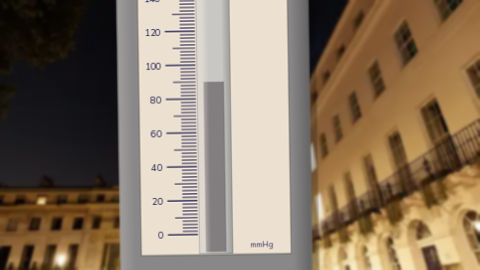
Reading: mmHg 90
